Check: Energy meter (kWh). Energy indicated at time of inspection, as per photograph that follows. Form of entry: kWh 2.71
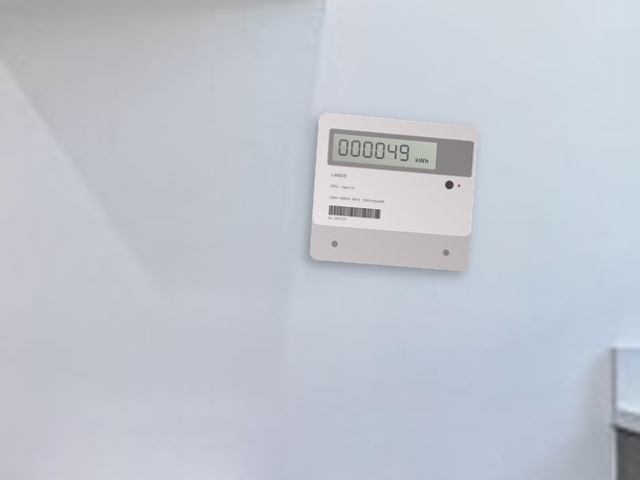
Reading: kWh 49
